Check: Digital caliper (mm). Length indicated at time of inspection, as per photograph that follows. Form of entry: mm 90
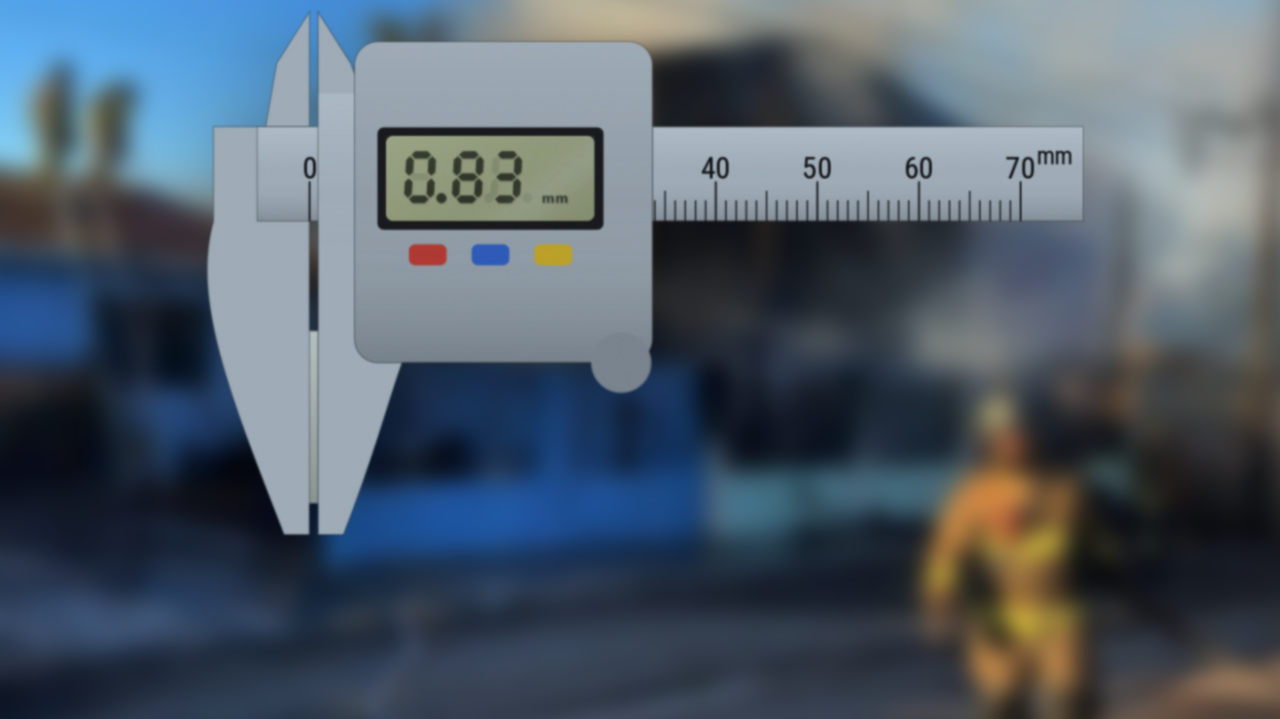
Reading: mm 0.83
